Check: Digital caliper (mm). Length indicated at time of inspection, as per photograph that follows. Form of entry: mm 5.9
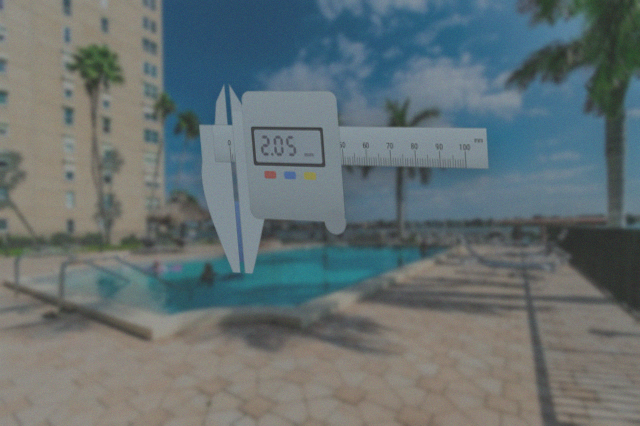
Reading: mm 2.05
